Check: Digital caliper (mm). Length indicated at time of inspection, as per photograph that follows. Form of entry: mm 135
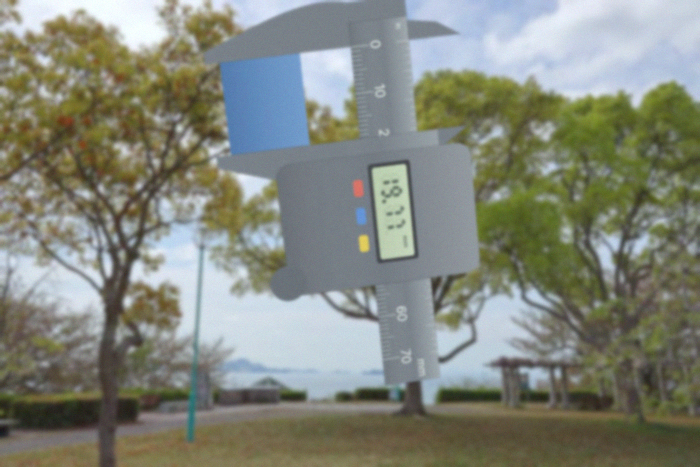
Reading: mm 19.77
